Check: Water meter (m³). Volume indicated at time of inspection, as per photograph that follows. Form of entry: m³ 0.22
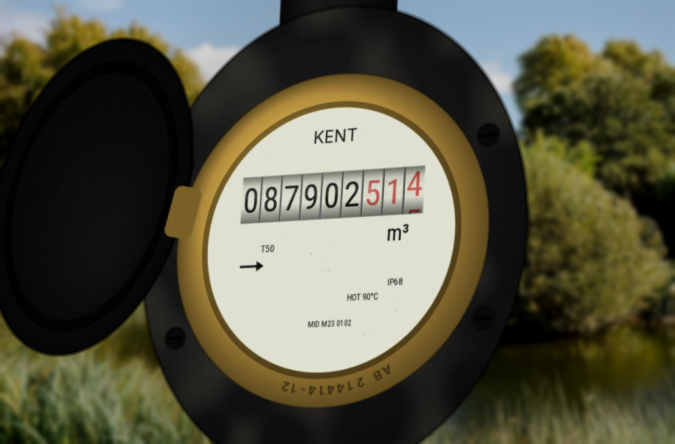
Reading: m³ 87902.514
